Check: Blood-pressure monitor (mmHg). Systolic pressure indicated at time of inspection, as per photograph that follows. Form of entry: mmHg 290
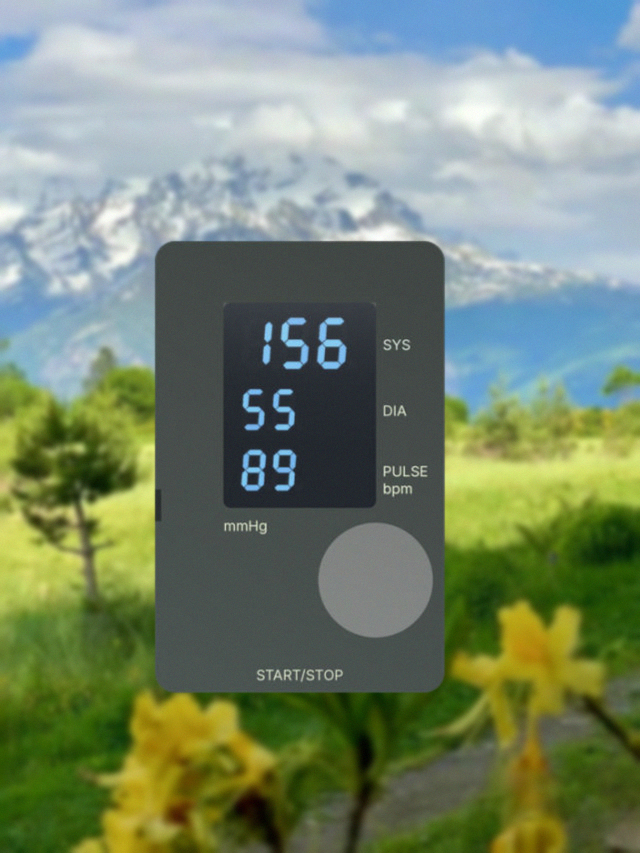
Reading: mmHg 156
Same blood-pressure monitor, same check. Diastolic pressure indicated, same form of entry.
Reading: mmHg 55
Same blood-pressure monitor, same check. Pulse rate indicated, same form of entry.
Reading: bpm 89
